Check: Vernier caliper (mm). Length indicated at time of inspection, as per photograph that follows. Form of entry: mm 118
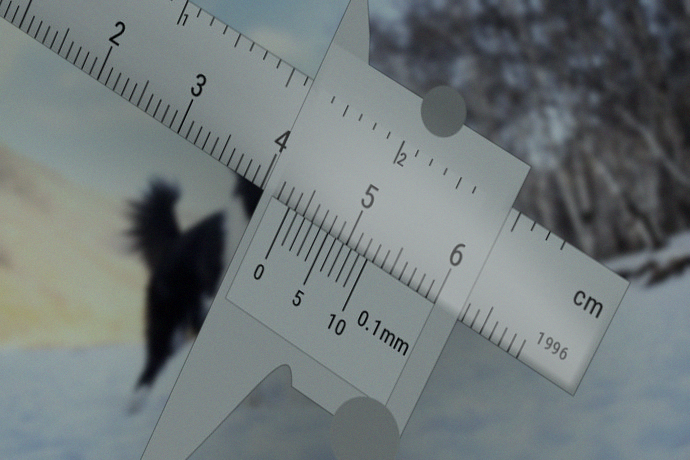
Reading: mm 43.4
